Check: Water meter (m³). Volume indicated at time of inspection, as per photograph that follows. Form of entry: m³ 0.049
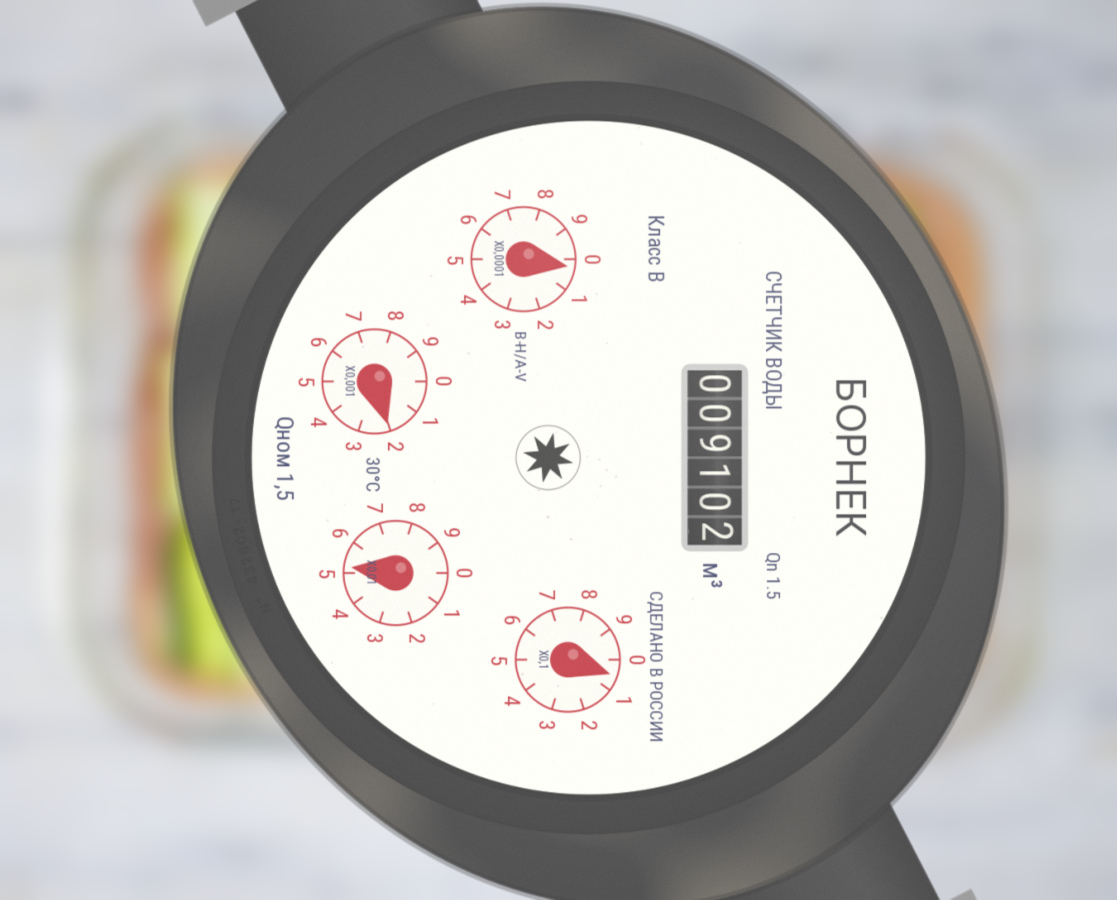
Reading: m³ 9102.0520
